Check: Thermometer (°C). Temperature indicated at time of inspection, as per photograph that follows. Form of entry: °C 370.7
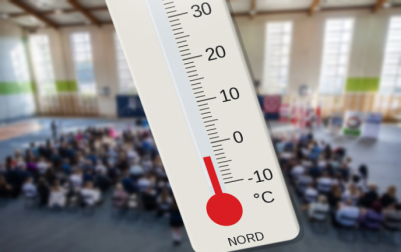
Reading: °C -3
